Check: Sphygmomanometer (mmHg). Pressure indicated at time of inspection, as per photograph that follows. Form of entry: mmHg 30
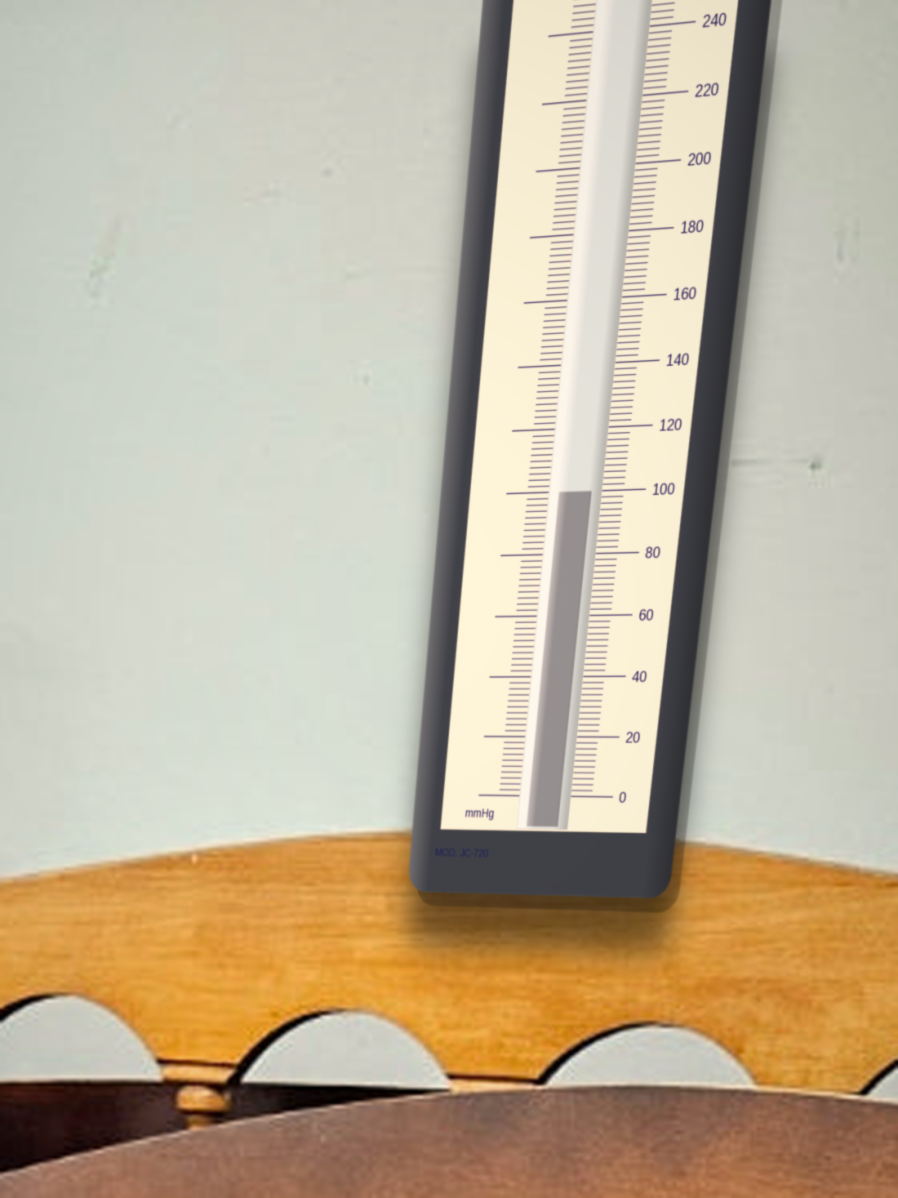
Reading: mmHg 100
